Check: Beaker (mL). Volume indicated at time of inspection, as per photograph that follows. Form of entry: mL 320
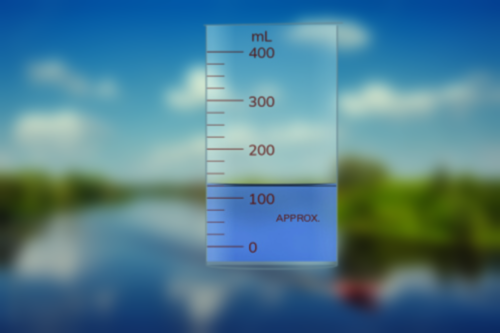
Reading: mL 125
